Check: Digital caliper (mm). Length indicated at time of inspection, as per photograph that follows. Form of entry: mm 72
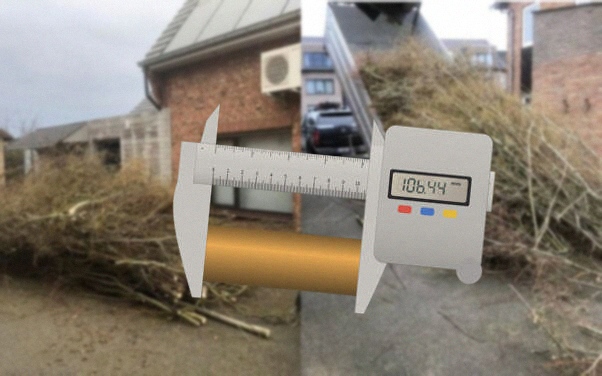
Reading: mm 106.44
